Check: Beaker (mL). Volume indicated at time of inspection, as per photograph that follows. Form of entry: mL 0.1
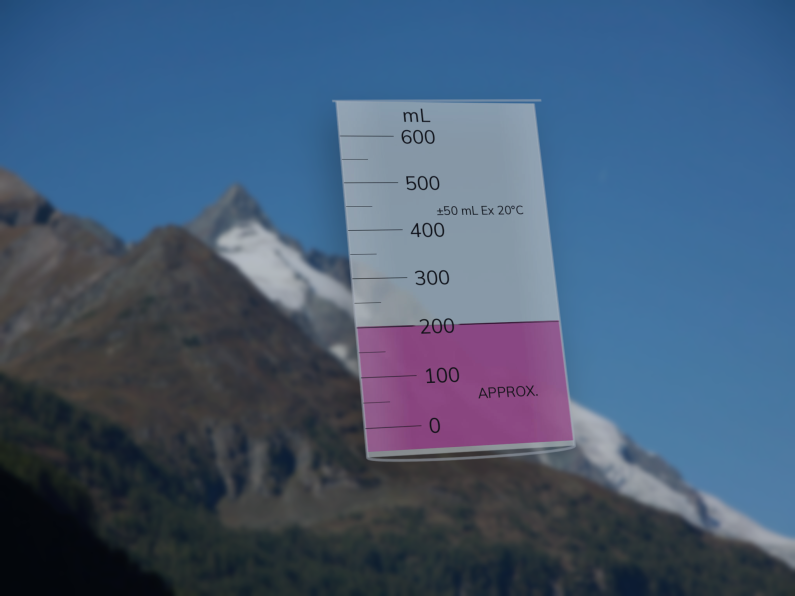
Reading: mL 200
